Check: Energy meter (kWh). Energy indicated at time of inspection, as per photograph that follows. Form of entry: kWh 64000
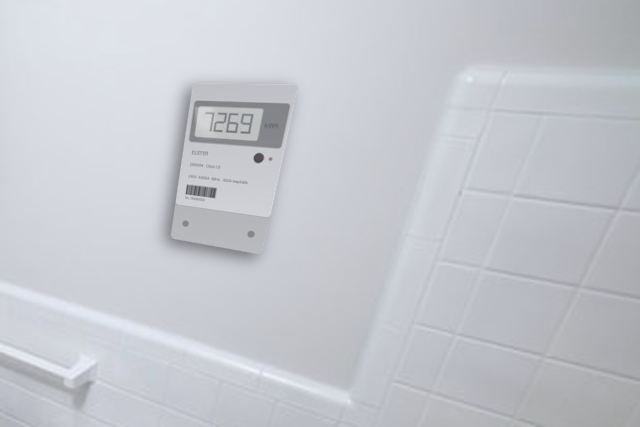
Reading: kWh 7269
